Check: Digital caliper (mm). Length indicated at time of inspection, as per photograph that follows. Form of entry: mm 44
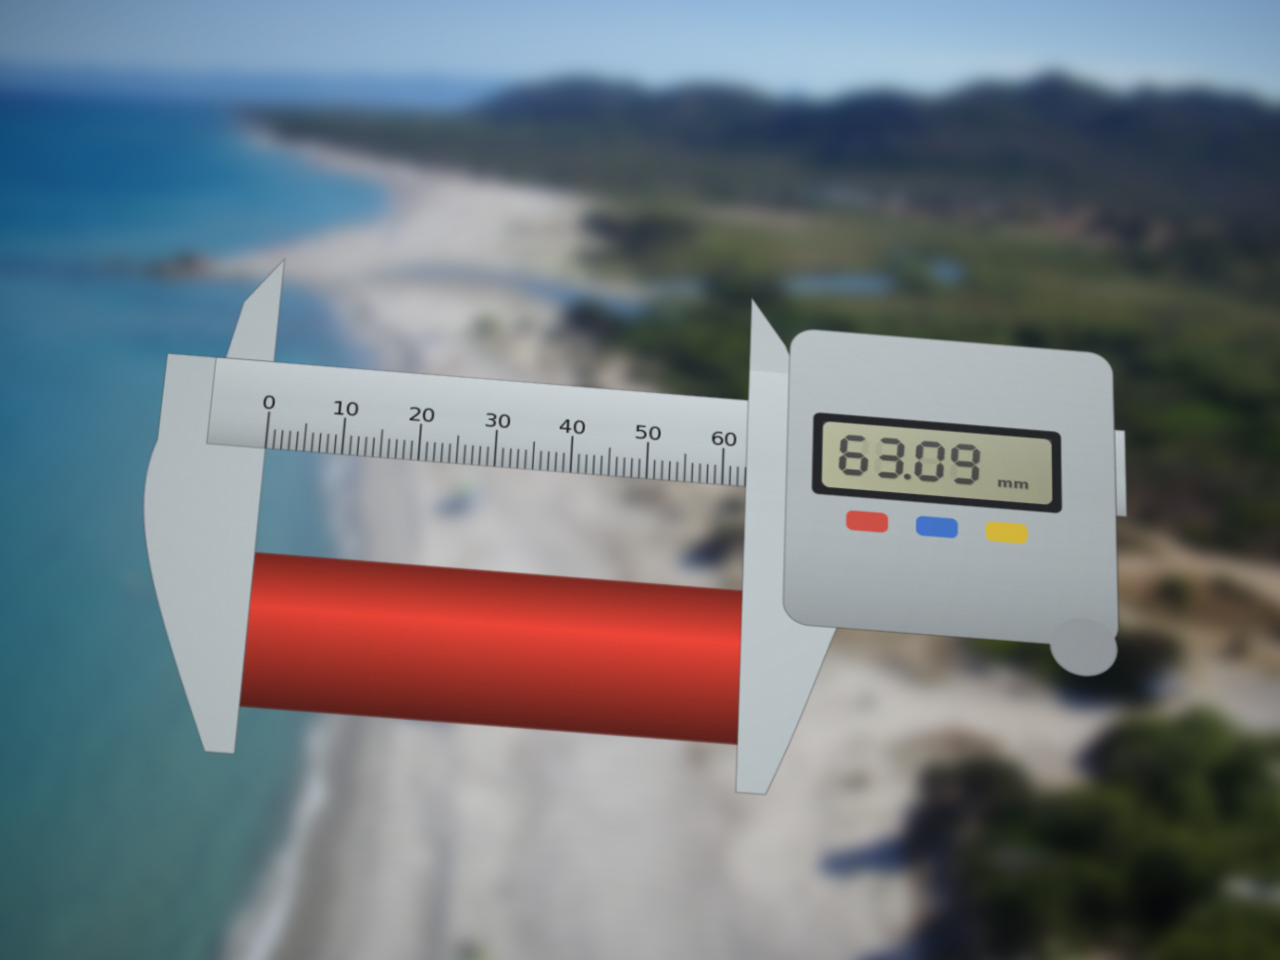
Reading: mm 63.09
